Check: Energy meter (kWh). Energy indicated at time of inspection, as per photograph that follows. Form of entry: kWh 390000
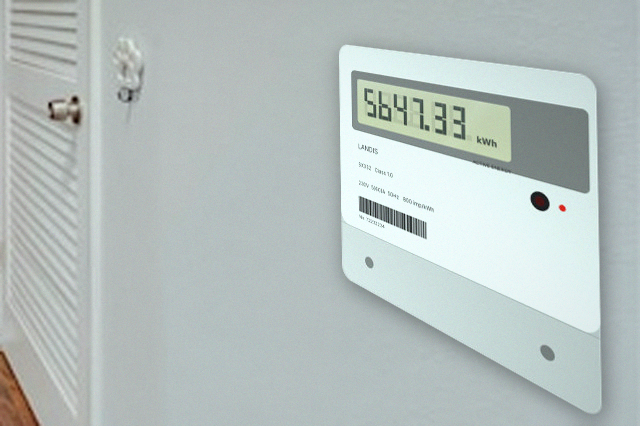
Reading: kWh 5647.33
